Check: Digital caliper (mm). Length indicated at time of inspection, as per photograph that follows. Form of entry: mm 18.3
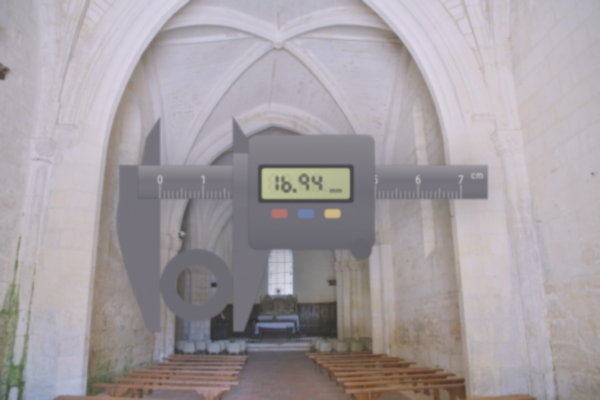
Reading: mm 16.94
